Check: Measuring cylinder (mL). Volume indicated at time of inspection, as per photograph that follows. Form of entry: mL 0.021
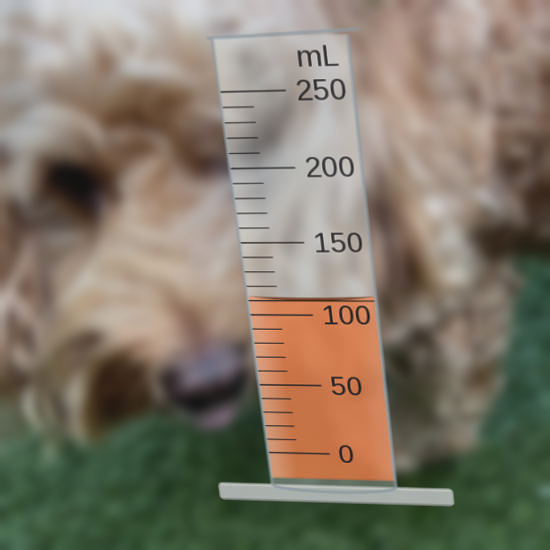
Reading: mL 110
